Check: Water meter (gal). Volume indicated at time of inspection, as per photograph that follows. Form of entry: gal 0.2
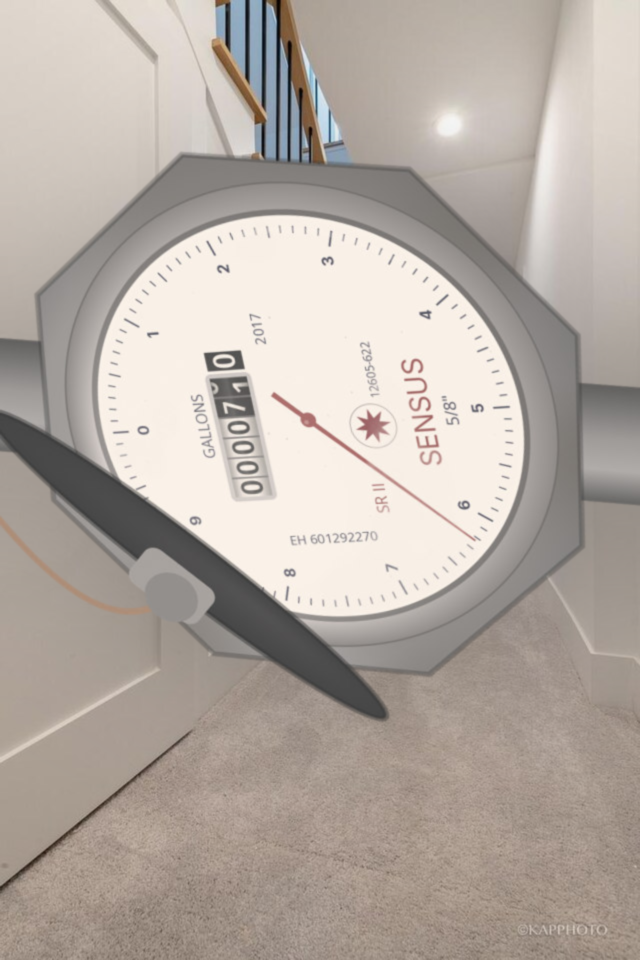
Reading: gal 706.2
